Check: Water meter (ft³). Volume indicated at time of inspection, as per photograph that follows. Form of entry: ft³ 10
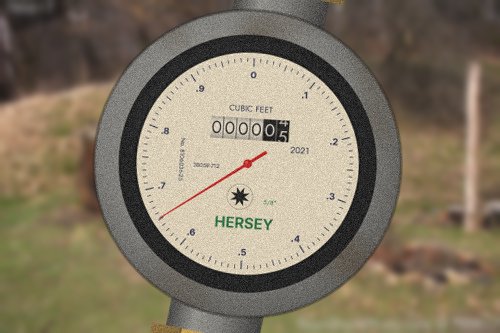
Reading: ft³ 4.65
